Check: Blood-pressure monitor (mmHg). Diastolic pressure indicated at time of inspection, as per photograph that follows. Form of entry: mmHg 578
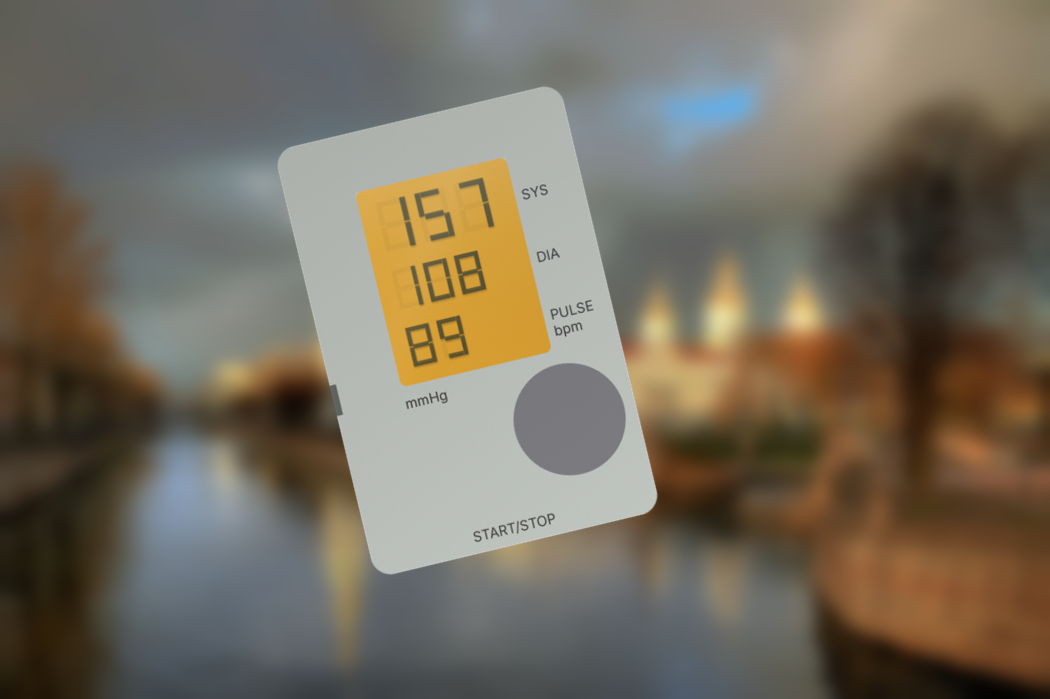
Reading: mmHg 108
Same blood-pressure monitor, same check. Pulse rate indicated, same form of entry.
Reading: bpm 89
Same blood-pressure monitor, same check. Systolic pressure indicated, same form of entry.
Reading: mmHg 157
